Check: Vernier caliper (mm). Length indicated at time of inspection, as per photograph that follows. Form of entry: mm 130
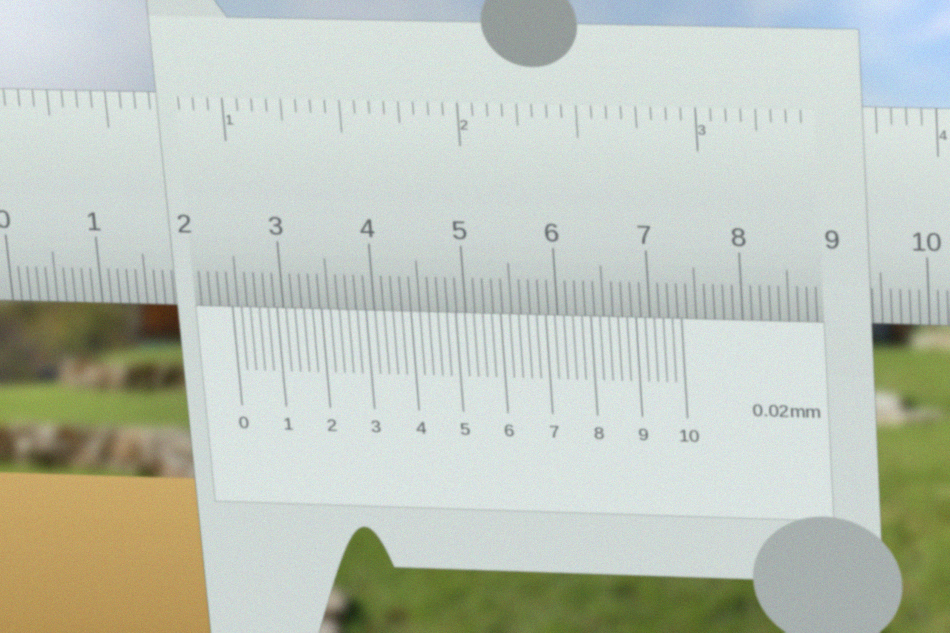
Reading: mm 24.4
